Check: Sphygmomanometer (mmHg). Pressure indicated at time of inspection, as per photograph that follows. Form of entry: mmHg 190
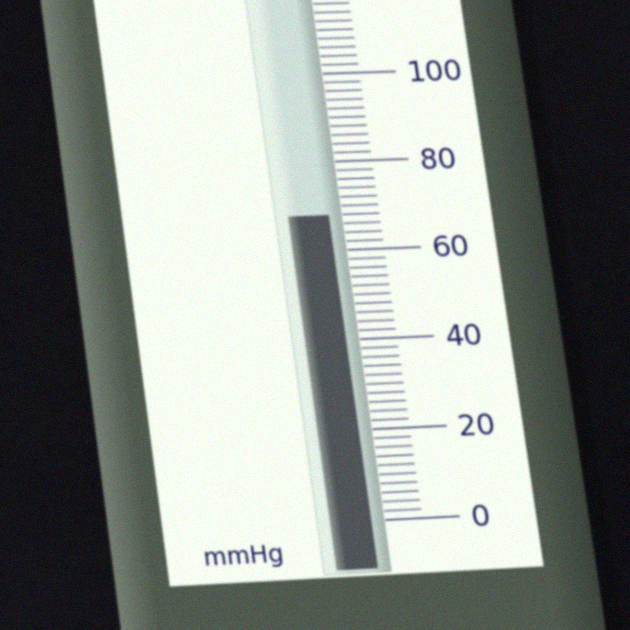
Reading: mmHg 68
